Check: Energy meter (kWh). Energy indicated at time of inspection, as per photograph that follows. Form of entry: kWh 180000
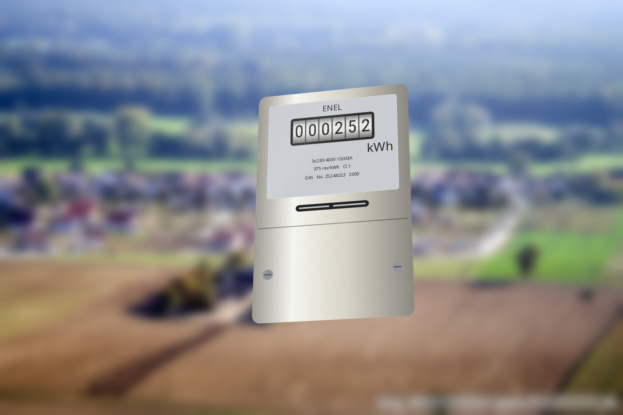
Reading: kWh 252
